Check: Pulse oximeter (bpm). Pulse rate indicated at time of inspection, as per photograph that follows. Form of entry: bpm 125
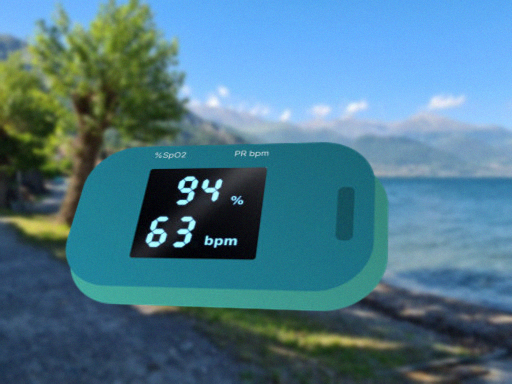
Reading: bpm 63
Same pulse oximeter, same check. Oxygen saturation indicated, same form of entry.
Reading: % 94
